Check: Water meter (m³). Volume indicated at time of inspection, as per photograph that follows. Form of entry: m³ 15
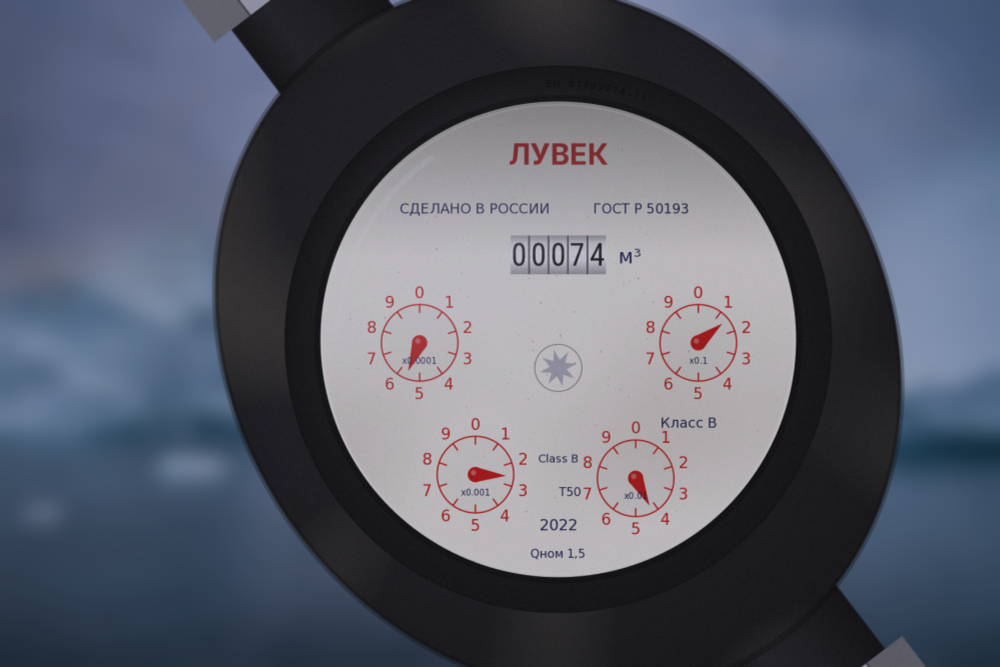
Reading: m³ 74.1425
